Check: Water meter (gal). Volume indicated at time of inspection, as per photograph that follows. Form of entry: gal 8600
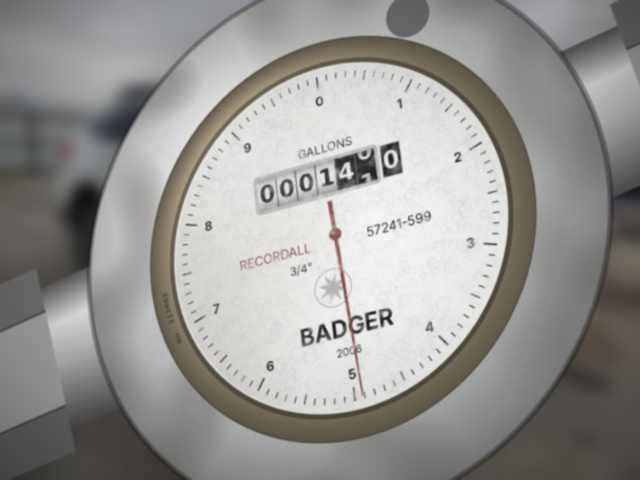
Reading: gal 1404.9
